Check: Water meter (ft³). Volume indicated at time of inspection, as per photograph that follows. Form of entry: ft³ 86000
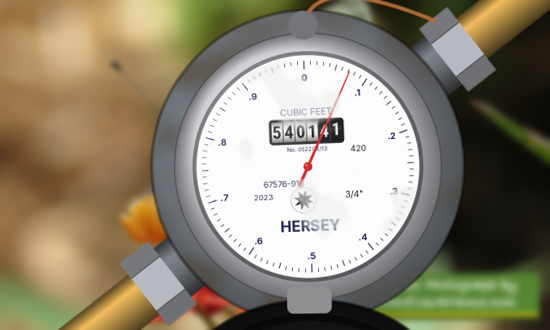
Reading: ft³ 540141.07
